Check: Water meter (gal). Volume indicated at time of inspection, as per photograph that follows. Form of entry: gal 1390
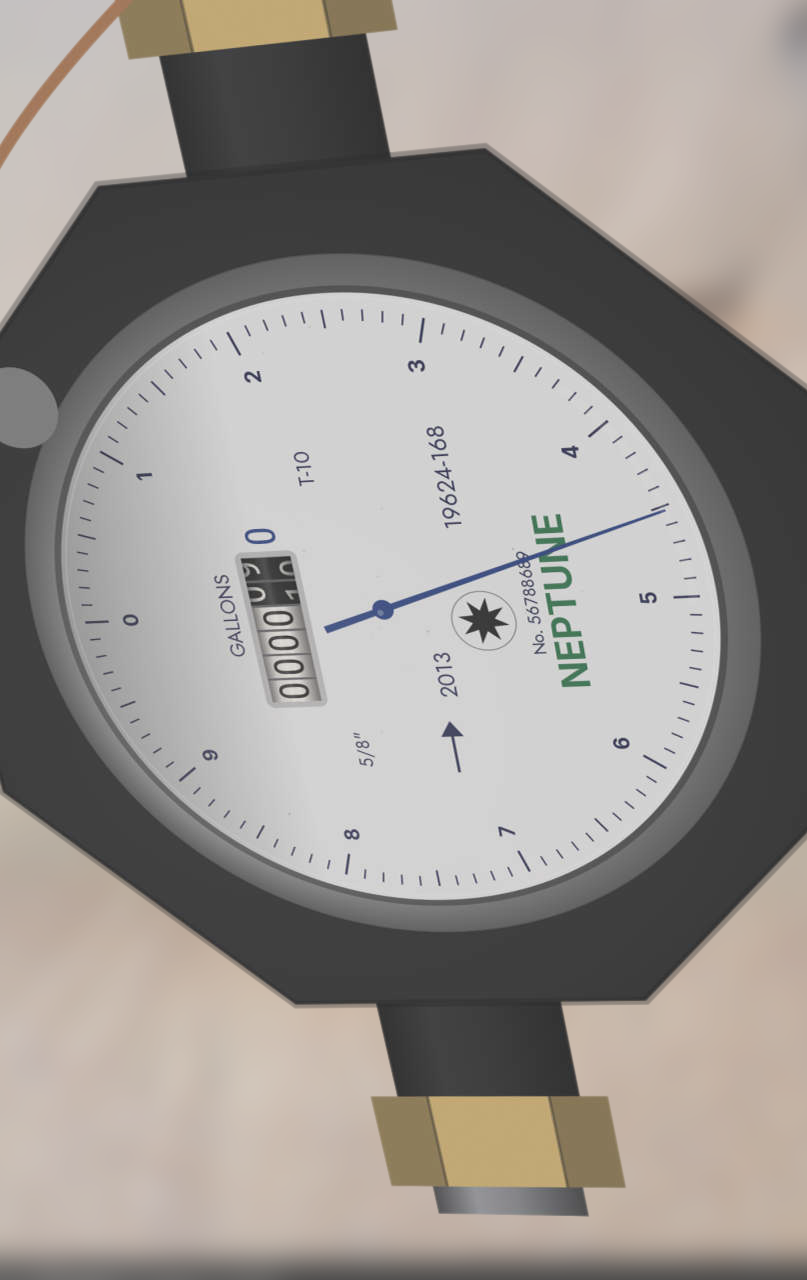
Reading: gal 94.5
